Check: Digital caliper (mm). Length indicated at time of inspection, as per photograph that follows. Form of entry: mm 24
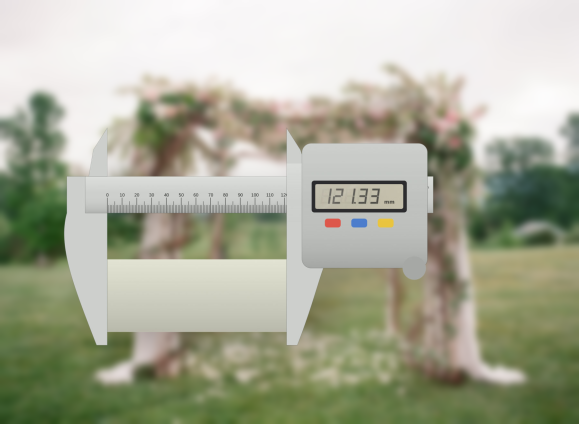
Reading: mm 121.33
